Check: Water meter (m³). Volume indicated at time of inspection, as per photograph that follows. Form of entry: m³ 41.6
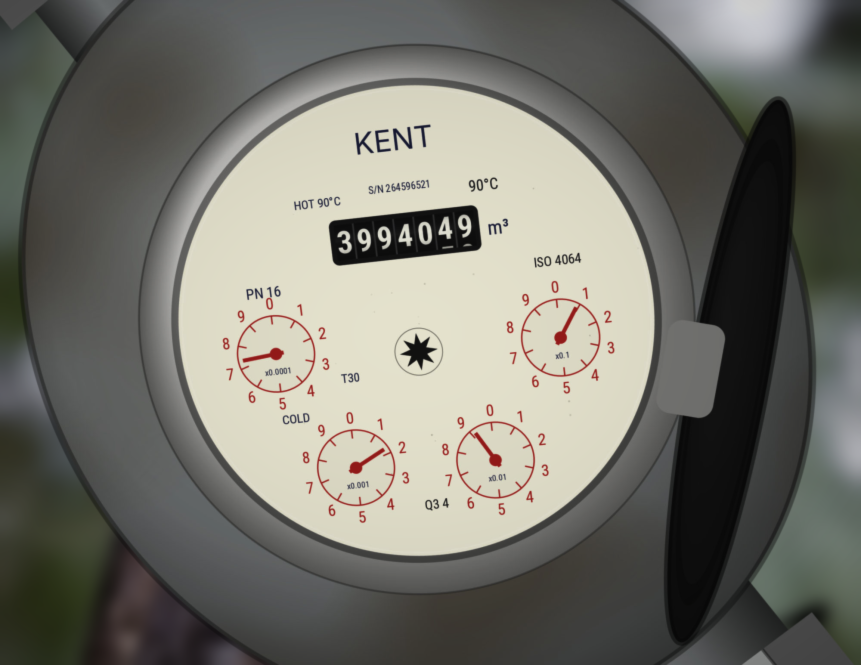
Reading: m³ 3994049.0917
